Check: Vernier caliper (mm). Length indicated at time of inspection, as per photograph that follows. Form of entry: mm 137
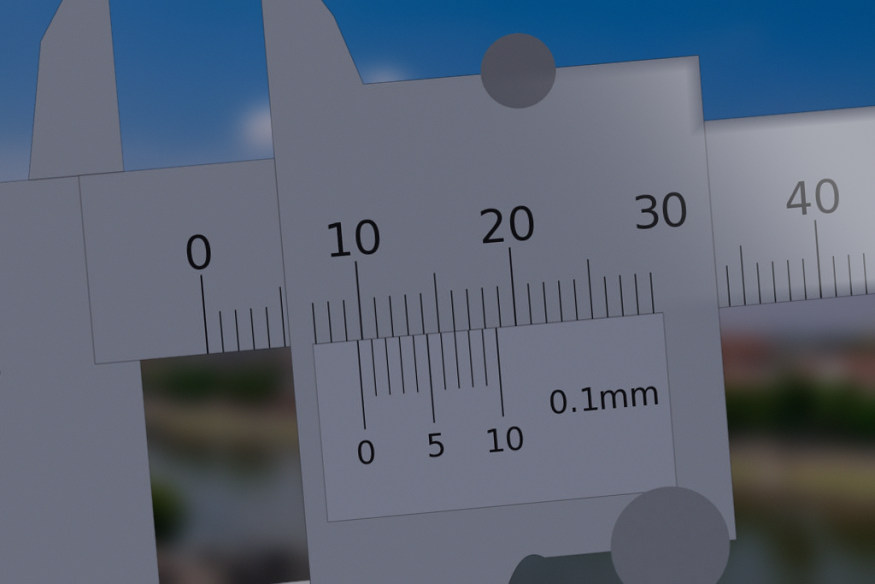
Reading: mm 9.7
